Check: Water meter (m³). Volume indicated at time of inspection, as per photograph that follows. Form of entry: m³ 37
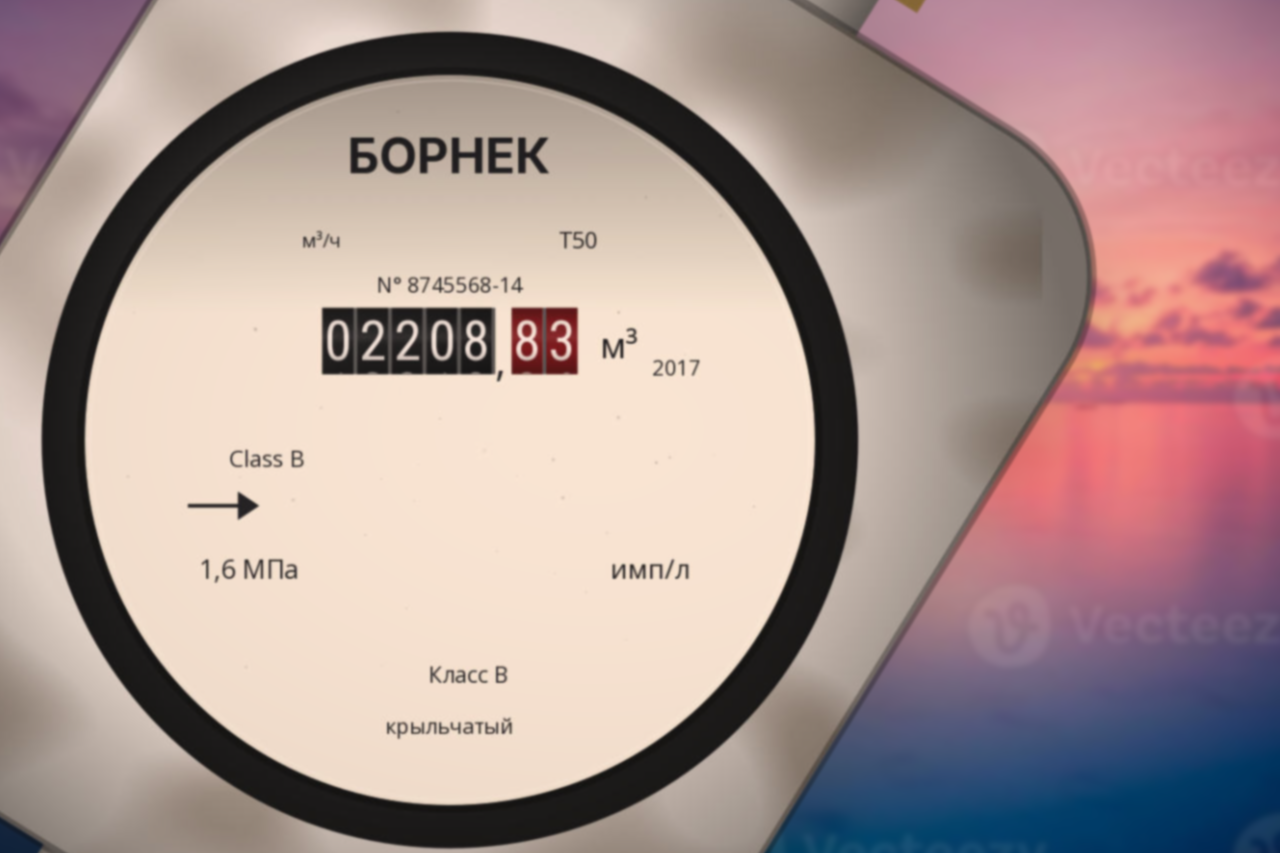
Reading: m³ 2208.83
